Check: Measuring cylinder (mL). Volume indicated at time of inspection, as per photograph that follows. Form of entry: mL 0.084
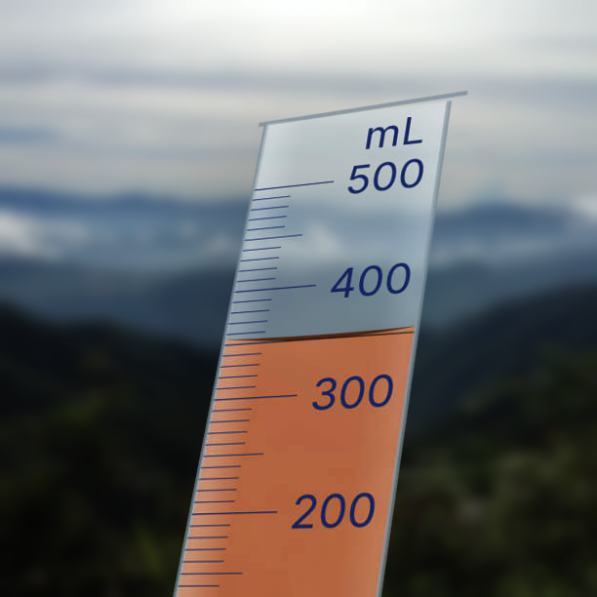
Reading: mL 350
